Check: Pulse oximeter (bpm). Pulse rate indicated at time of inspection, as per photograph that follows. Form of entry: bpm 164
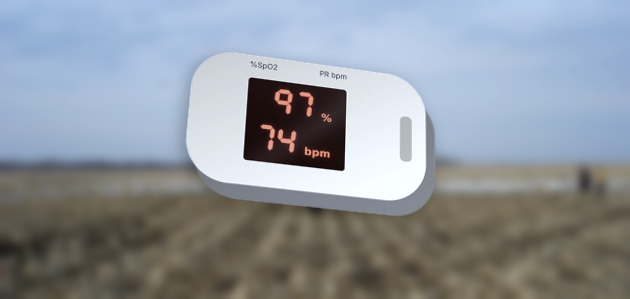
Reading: bpm 74
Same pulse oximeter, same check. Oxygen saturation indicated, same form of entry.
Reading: % 97
